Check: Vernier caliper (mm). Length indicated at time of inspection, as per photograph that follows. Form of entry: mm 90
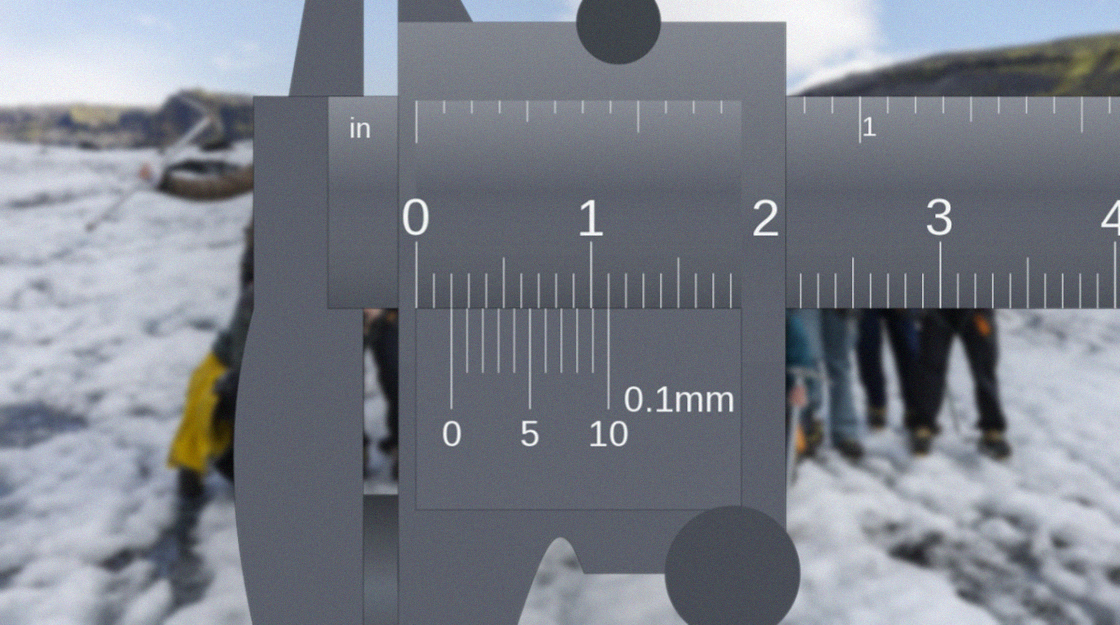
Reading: mm 2.0
